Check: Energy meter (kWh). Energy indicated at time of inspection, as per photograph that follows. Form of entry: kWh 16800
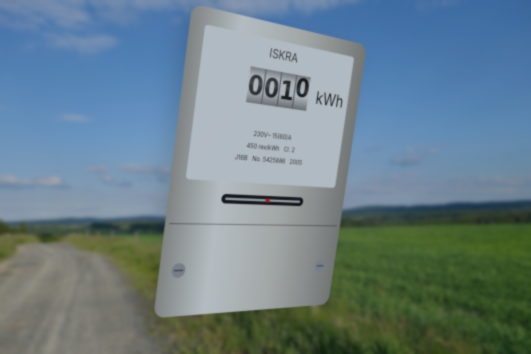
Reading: kWh 10
